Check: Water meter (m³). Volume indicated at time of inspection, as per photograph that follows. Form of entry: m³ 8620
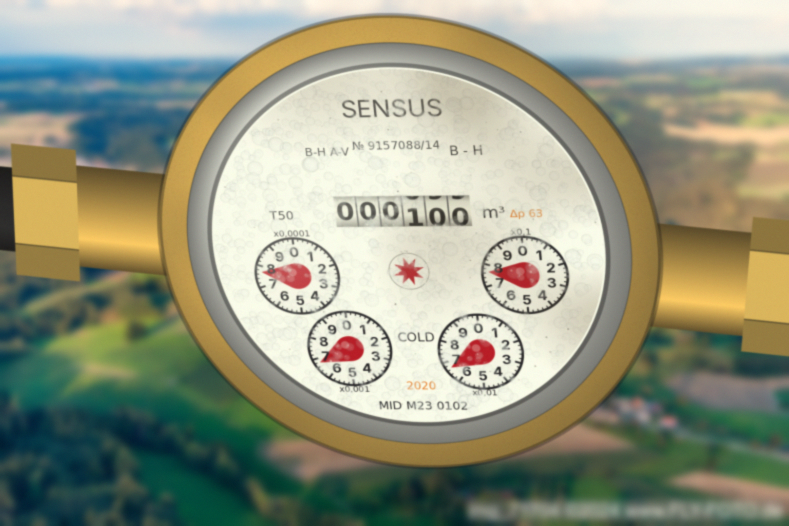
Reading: m³ 99.7667
